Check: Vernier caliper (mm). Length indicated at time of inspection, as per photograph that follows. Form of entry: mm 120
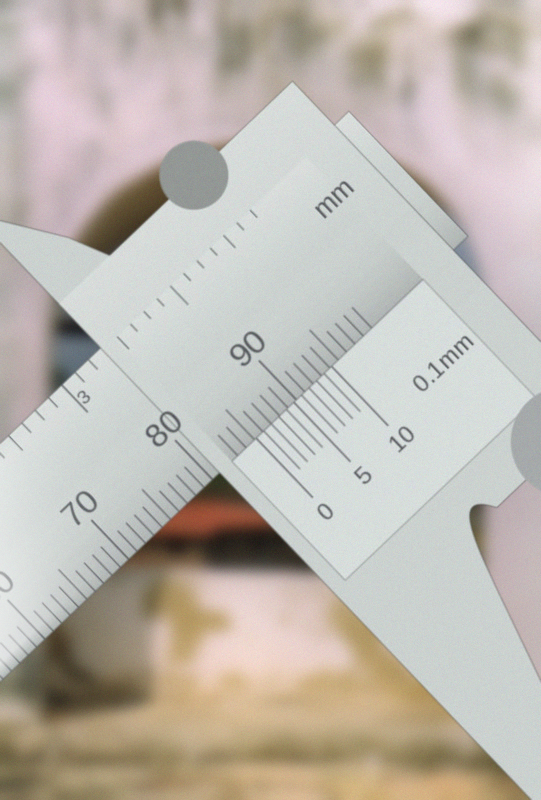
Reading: mm 85.2
